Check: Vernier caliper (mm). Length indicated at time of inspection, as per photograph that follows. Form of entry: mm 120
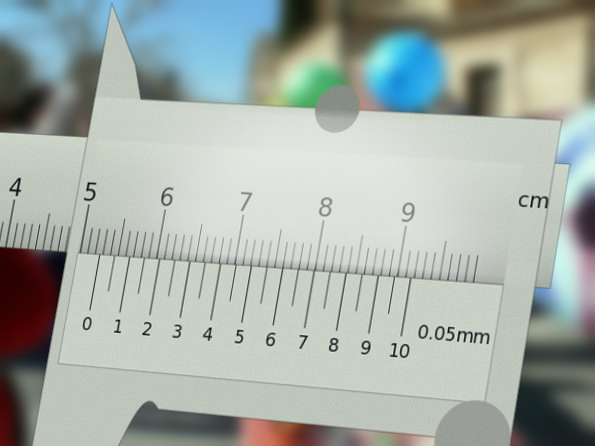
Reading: mm 52.6
